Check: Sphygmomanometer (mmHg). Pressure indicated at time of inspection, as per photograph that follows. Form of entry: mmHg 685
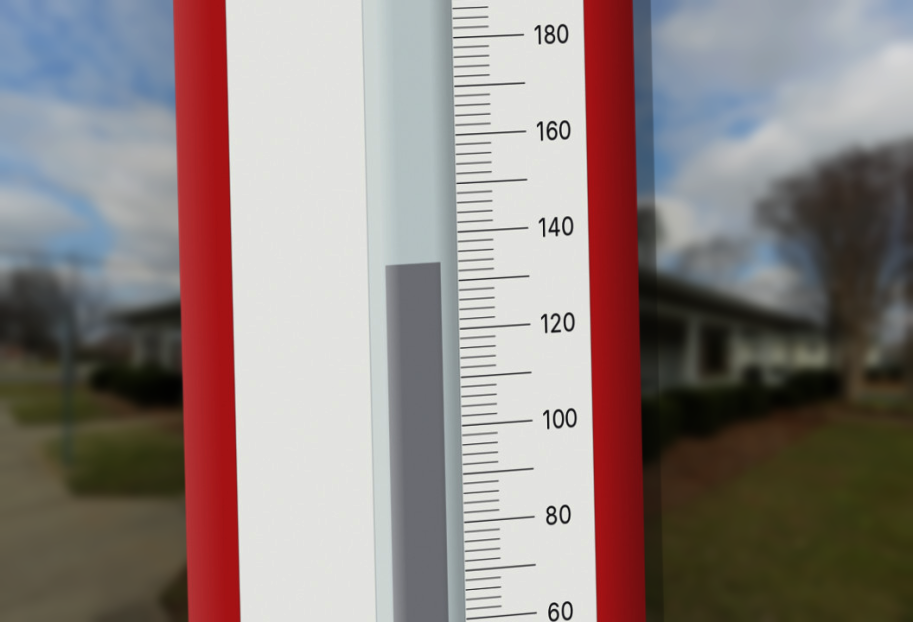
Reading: mmHg 134
